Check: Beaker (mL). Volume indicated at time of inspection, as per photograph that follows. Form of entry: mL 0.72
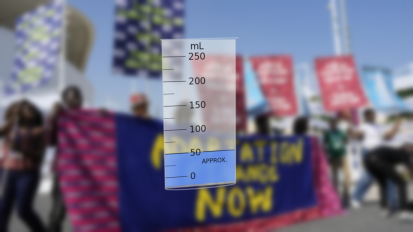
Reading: mL 50
